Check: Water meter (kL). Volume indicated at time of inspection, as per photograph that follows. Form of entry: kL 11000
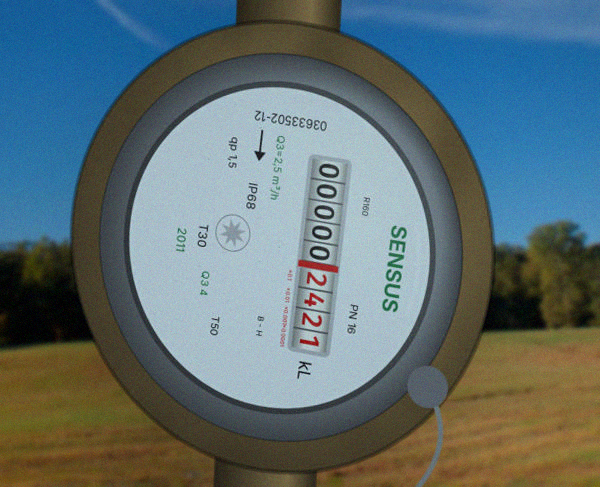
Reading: kL 0.2421
